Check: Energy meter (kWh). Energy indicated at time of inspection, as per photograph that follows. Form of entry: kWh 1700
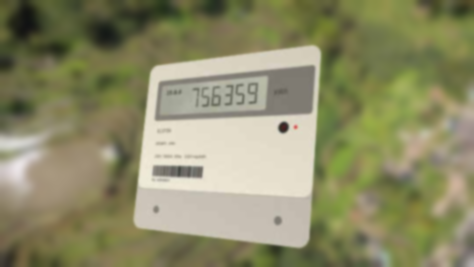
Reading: kWh 756359
